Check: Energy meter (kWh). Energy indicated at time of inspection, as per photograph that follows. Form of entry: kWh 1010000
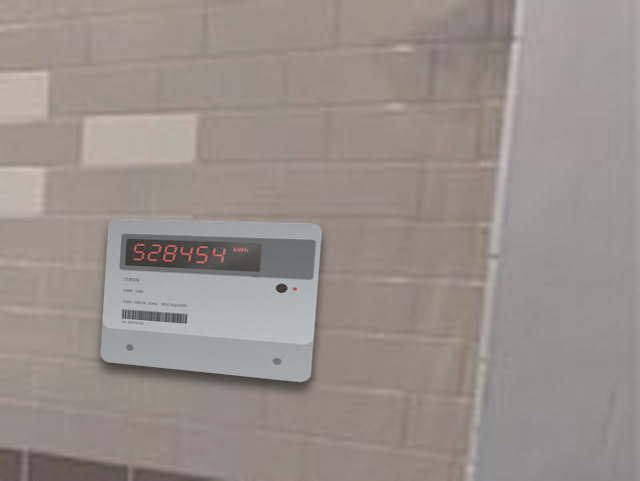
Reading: kWh 528454
